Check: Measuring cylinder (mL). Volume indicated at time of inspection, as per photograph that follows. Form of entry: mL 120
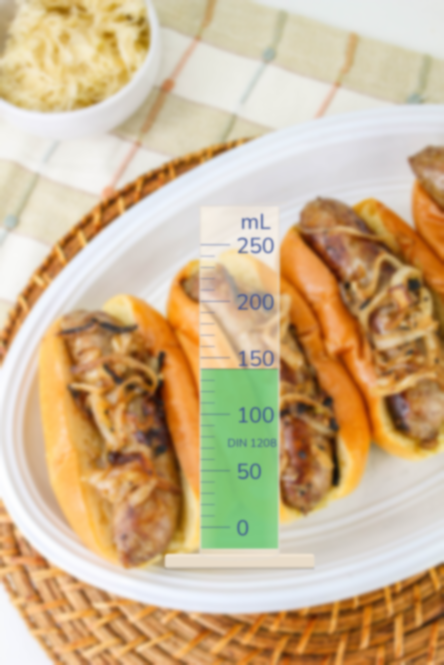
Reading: mL 140
